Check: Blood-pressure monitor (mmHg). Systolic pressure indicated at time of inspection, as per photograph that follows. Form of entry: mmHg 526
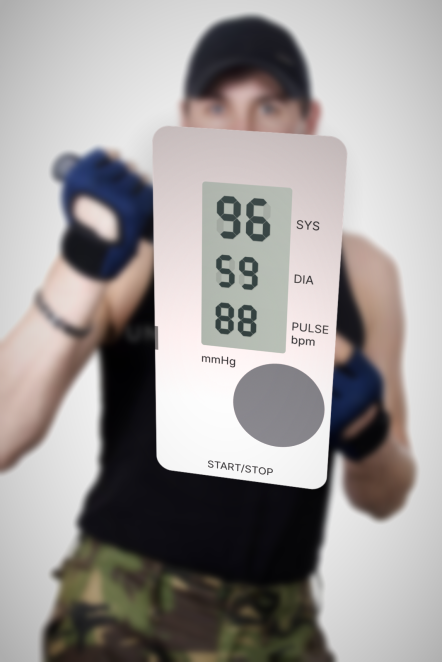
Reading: mmHg 96
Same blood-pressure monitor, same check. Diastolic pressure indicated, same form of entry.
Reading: mmHg 59
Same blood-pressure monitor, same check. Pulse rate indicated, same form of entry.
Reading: bpm 88
